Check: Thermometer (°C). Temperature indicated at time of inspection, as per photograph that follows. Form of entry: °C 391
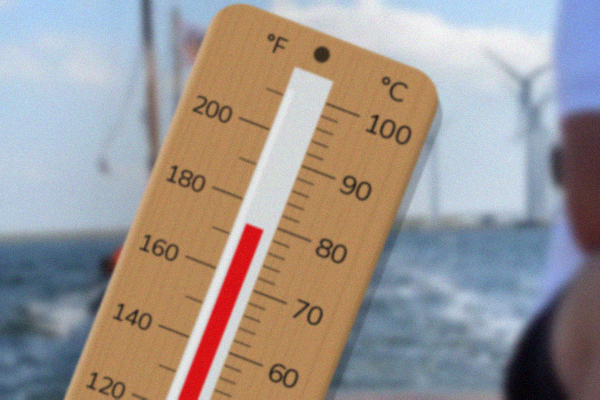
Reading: °C 79
